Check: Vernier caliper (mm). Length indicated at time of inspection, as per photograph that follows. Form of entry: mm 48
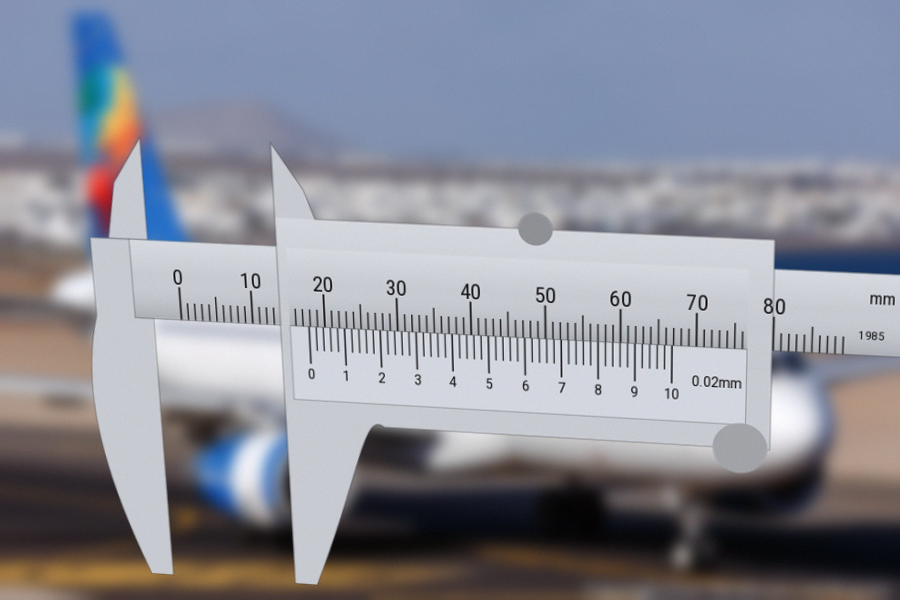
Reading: mm 17.8
